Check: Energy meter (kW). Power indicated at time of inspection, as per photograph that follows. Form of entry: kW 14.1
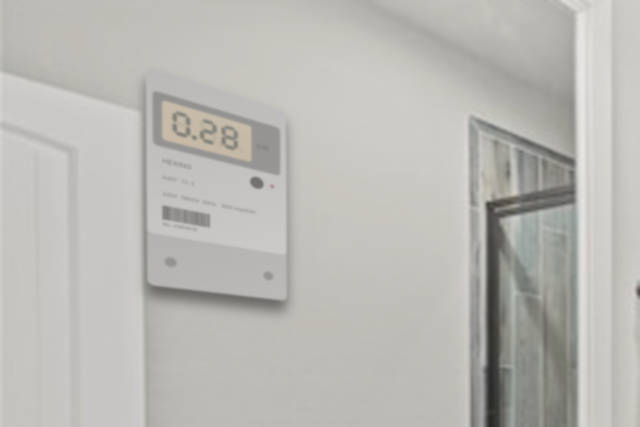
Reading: kW 0.28
